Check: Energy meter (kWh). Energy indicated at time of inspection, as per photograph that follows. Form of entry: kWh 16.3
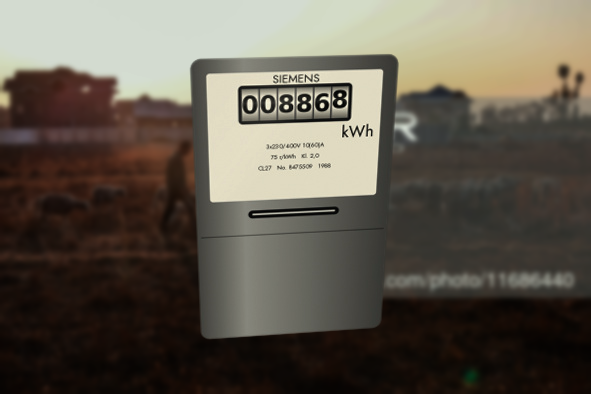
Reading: kWh 8868
